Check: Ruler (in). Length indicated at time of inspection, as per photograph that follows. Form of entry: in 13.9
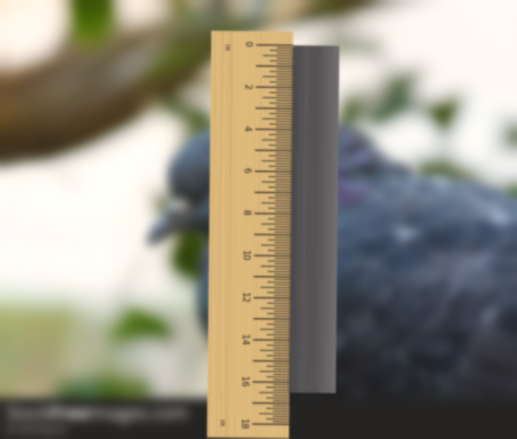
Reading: in 16.5
